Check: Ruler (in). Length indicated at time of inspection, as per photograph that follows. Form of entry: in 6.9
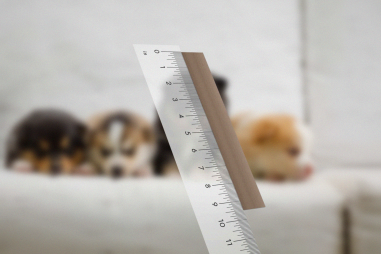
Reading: in 9.5
